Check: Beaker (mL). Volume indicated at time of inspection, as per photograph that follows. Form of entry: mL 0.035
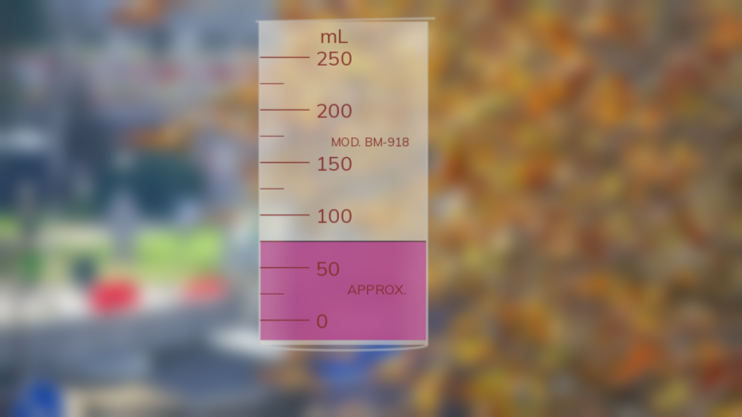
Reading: mL 75
